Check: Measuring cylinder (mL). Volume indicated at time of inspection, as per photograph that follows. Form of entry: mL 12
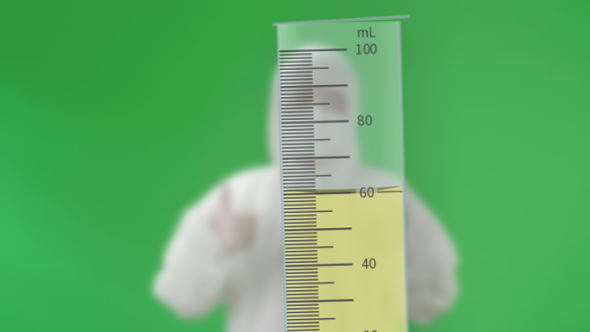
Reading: mL 60
